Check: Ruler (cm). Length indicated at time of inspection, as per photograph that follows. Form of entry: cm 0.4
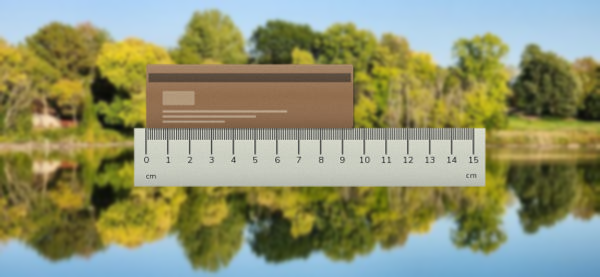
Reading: cm 9.5
